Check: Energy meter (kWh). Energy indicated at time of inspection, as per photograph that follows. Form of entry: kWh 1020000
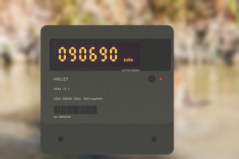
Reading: kWh 90690
